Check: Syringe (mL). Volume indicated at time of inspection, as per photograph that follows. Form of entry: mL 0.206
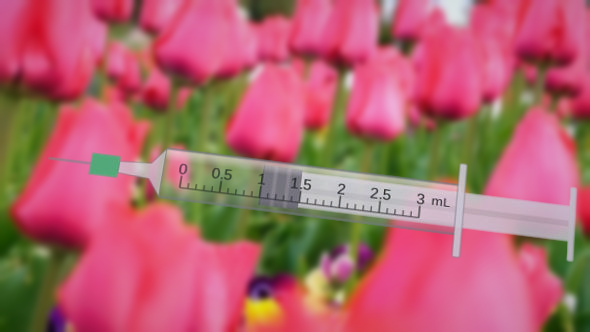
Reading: mL 1
